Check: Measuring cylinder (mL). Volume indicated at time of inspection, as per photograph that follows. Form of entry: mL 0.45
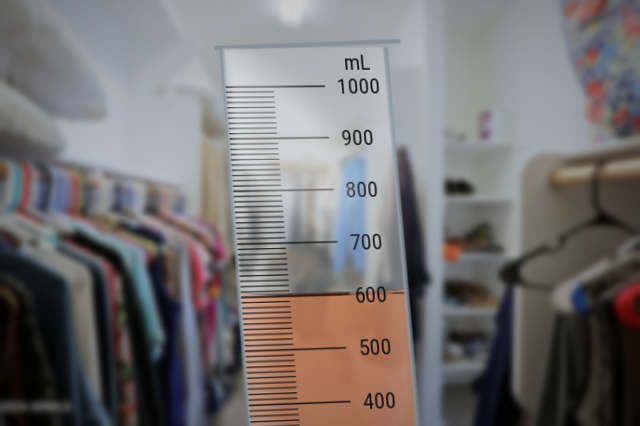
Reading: mL 600
